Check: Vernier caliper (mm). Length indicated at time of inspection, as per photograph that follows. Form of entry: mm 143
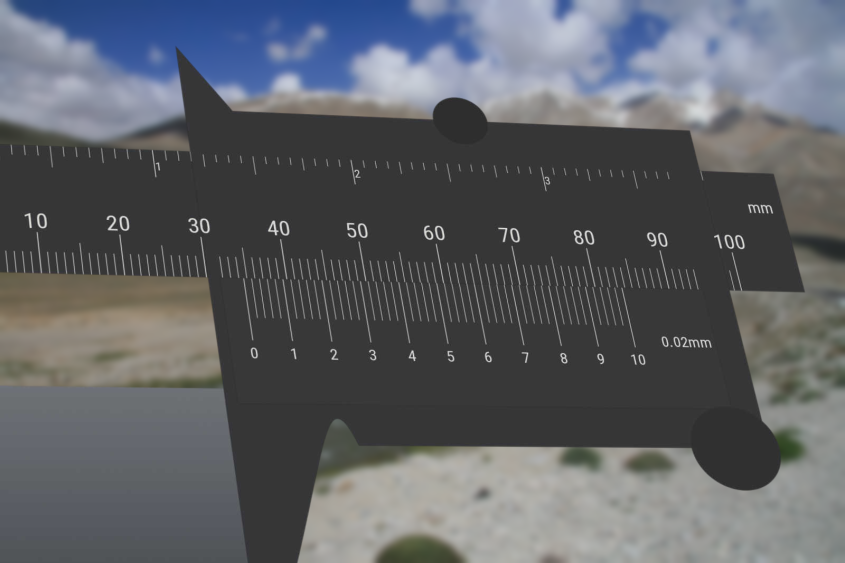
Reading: mm 34.6
